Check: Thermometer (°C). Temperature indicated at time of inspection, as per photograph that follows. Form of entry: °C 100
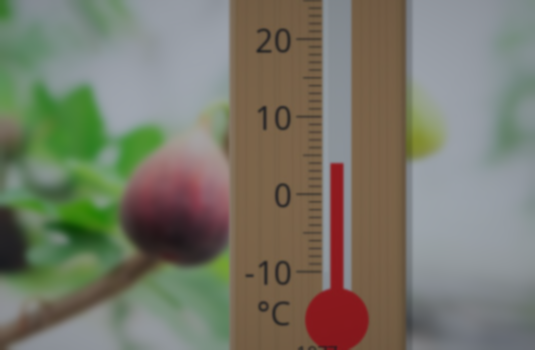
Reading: °C 4
